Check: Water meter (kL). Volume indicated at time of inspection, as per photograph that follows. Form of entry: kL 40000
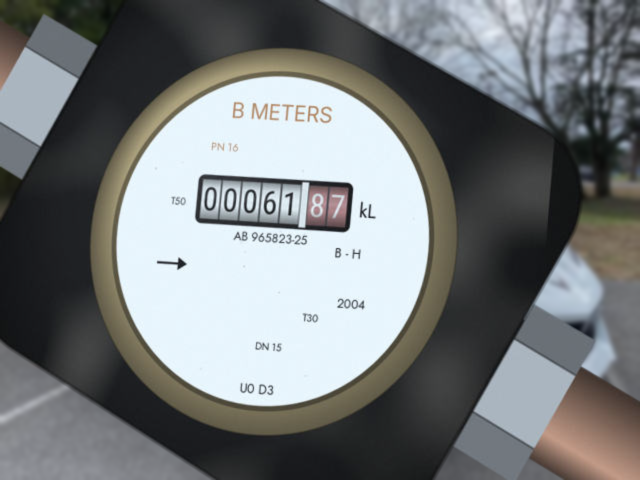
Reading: kL 61.87
